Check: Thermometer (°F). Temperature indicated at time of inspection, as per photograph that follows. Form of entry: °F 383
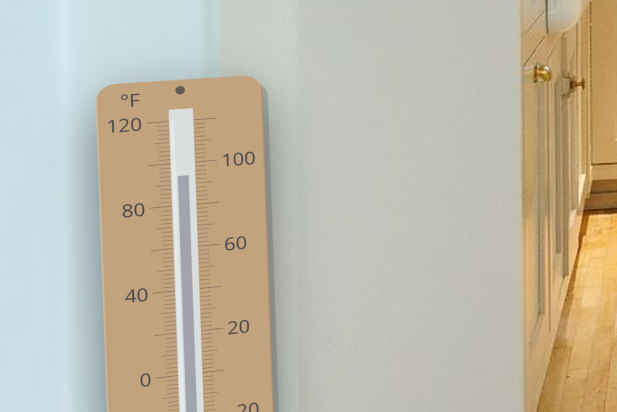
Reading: °F 94
